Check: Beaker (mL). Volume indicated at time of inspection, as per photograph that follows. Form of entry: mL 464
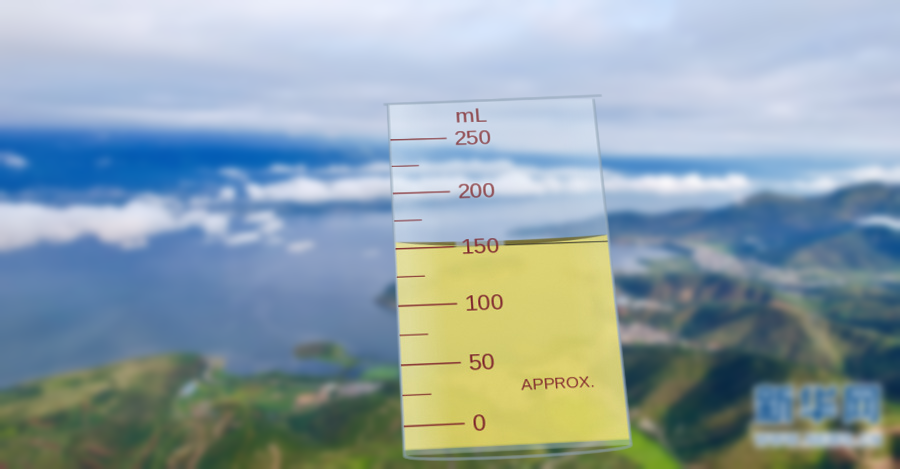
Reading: mL 150
